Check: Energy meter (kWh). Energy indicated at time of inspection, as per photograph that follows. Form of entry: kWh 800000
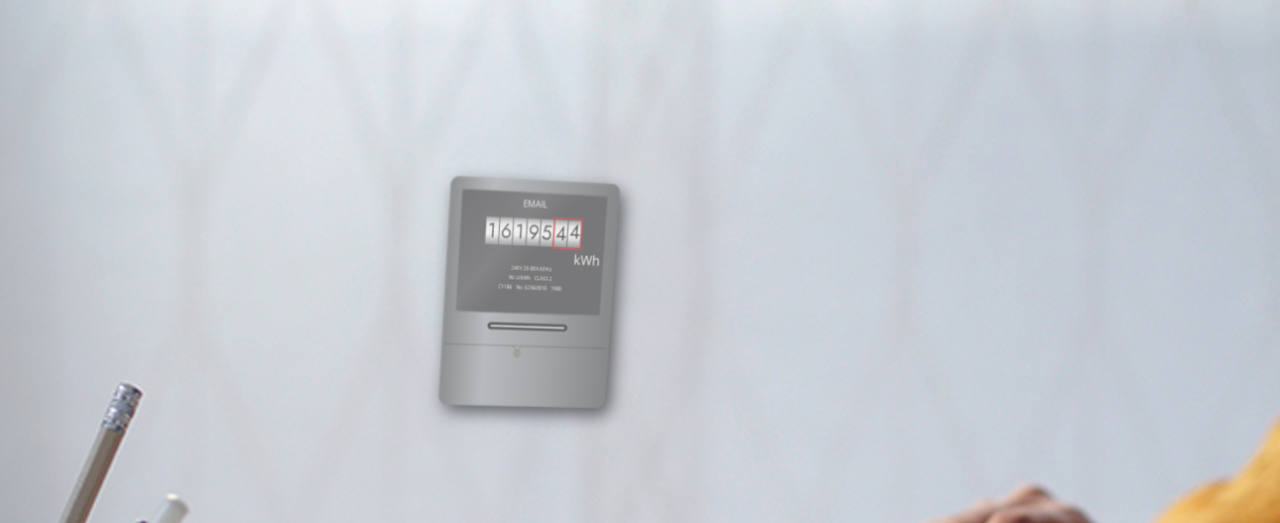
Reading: kWh 16195.44
